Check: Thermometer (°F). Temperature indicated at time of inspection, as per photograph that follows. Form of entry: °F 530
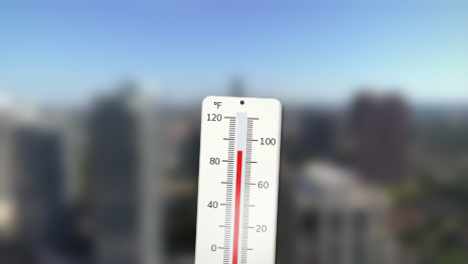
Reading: °F 90
